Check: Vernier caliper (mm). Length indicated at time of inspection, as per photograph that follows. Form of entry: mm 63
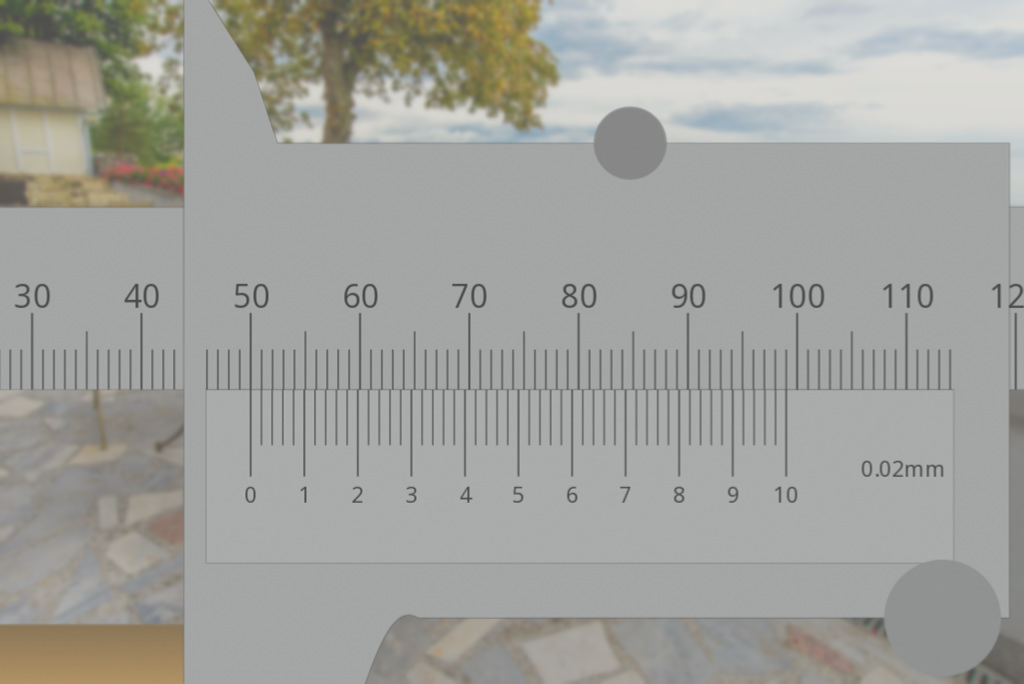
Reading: mm 50.0
